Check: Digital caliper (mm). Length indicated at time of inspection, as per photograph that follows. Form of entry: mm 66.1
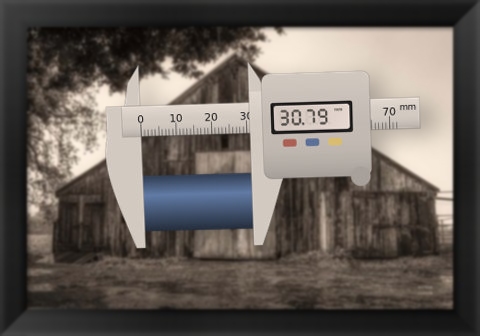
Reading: mm 30.79
